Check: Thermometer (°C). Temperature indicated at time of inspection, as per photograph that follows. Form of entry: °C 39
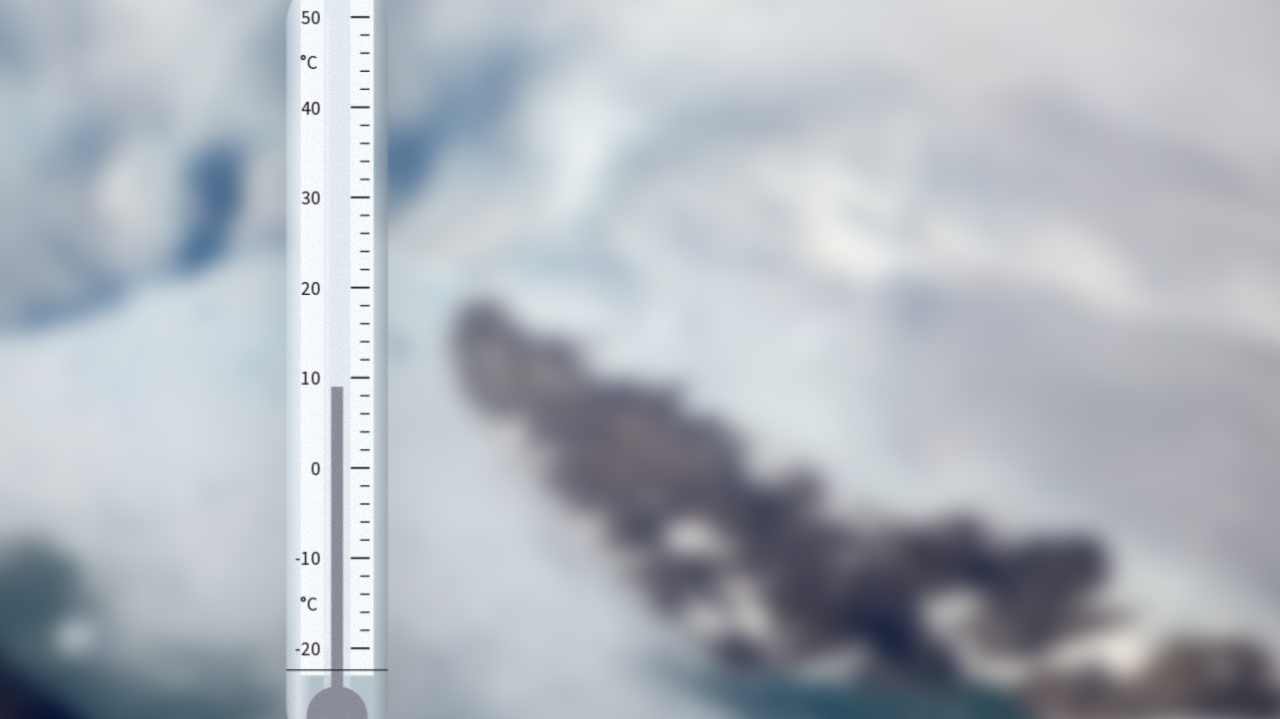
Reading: °C 9
